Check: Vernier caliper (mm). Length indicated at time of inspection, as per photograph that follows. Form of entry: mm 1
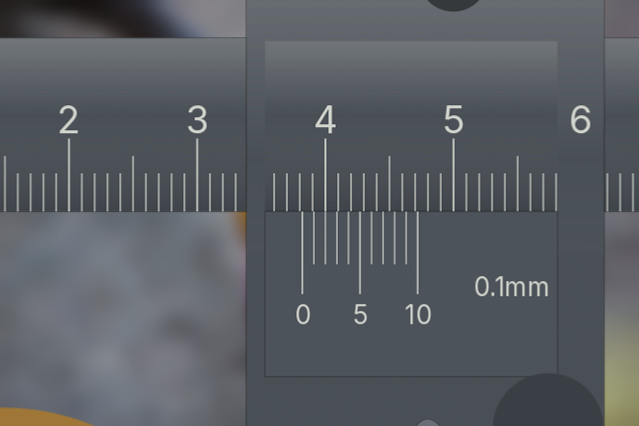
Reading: mm 38.2
